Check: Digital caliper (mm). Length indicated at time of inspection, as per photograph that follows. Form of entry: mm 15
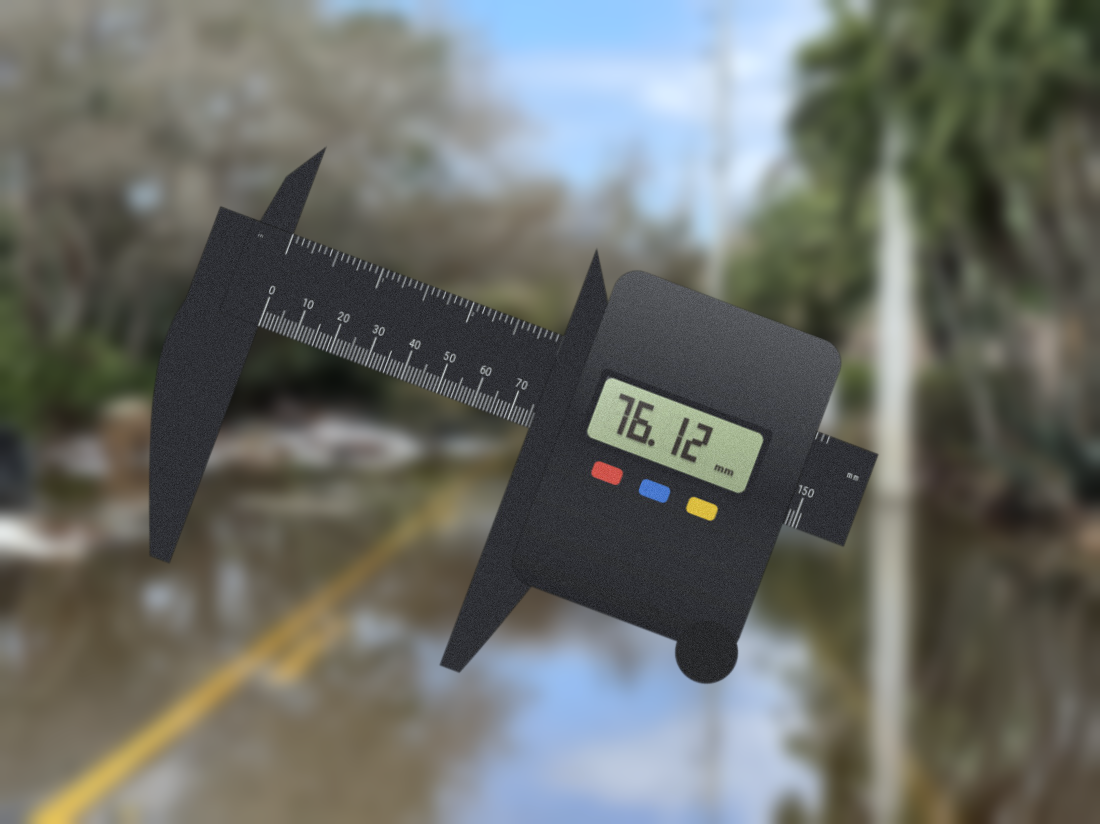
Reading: mm 76.12
